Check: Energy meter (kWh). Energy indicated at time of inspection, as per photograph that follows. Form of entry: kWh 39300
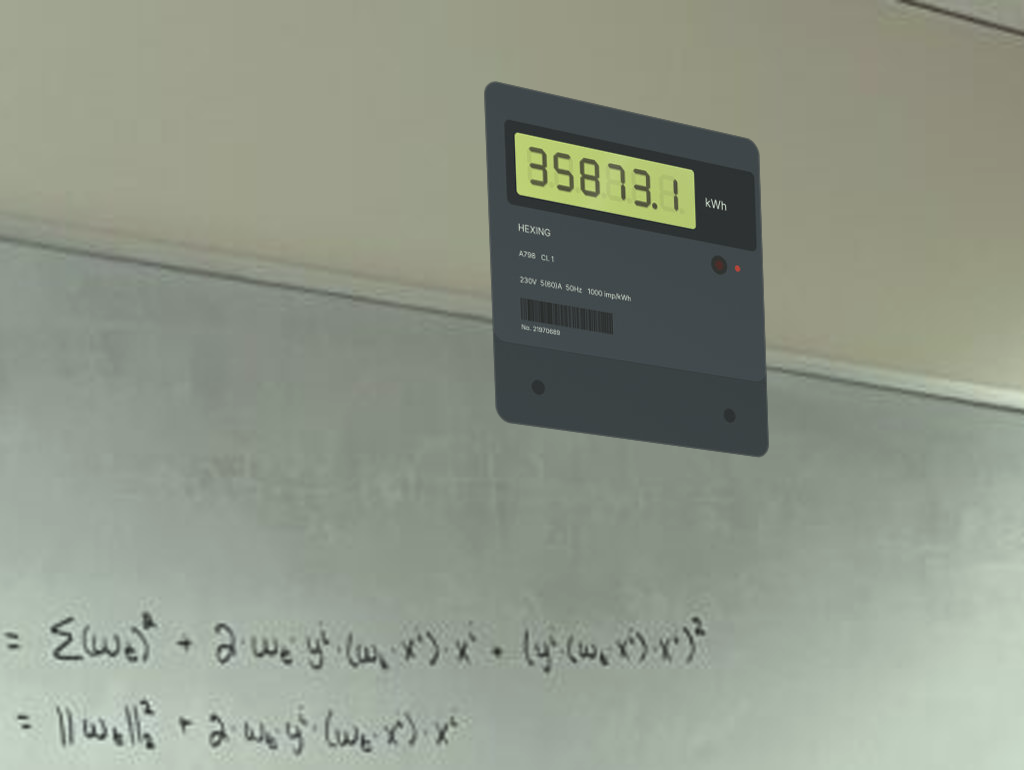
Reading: kWh 35873.1
